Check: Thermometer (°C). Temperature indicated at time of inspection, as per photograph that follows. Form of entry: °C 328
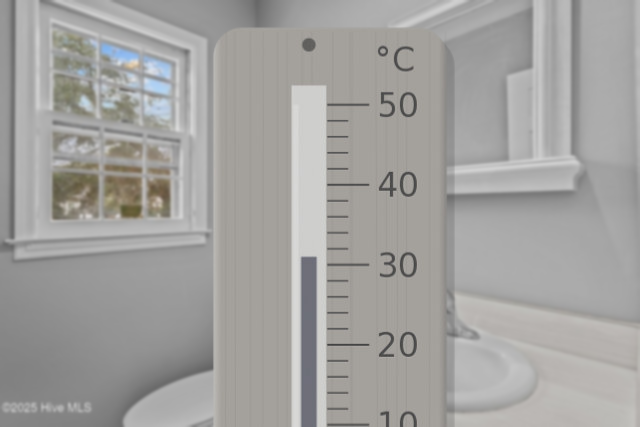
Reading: °C 31
